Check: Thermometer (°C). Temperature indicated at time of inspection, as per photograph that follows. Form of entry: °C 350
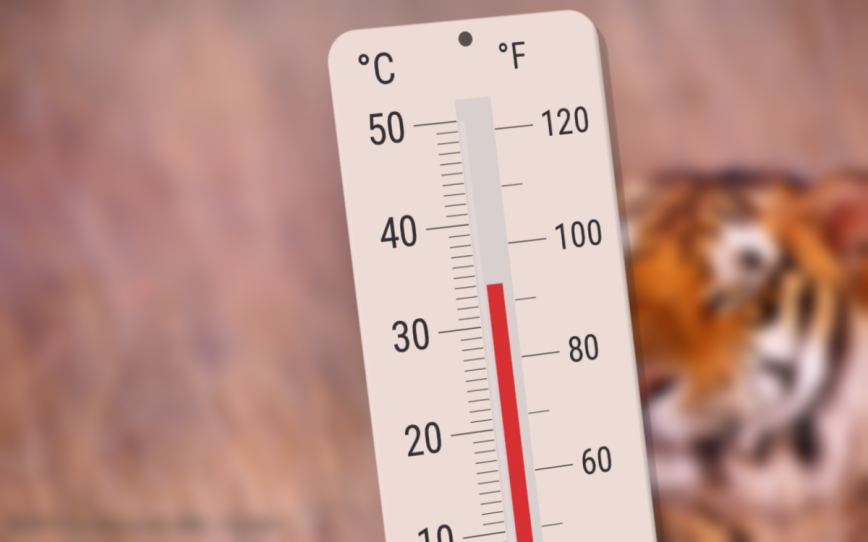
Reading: °C 34
